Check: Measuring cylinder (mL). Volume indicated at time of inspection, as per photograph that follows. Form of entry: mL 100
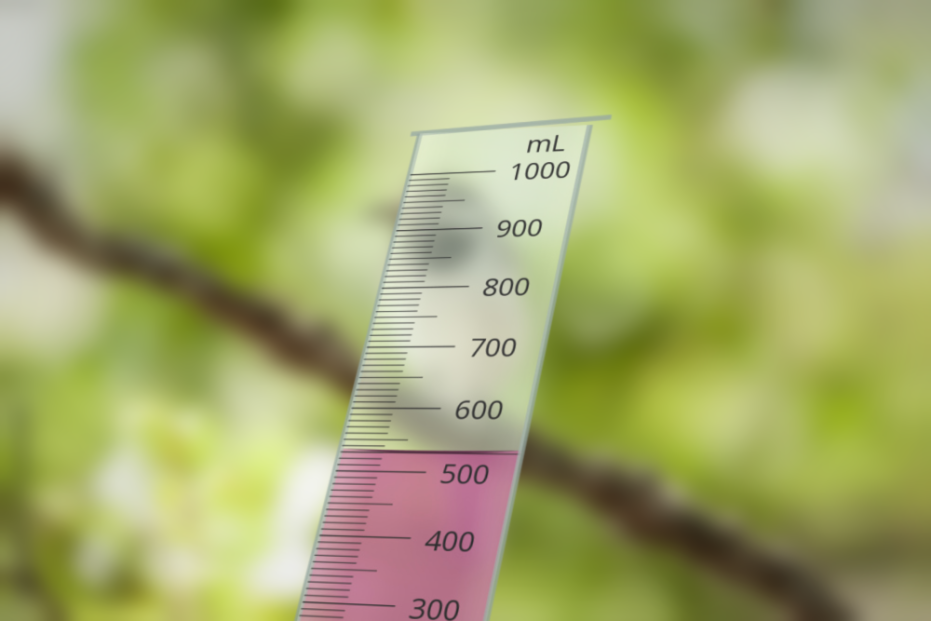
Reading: mL 530
